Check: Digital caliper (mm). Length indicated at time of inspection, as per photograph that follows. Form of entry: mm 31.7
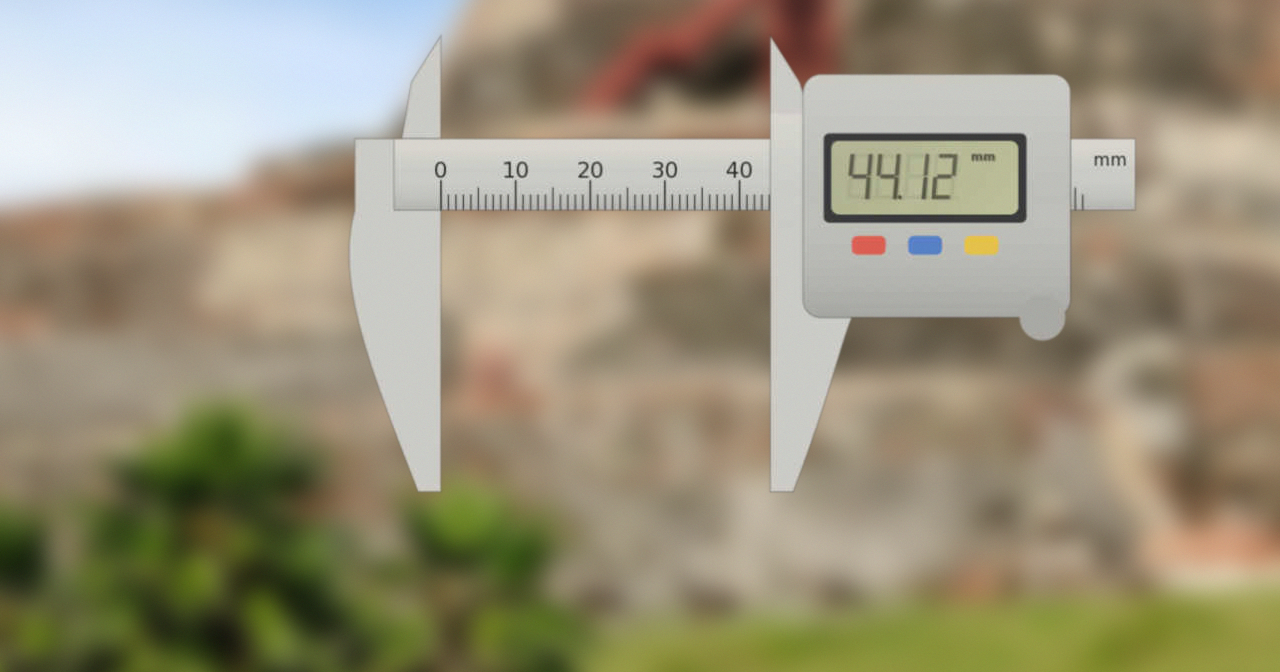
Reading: mm 44.12
